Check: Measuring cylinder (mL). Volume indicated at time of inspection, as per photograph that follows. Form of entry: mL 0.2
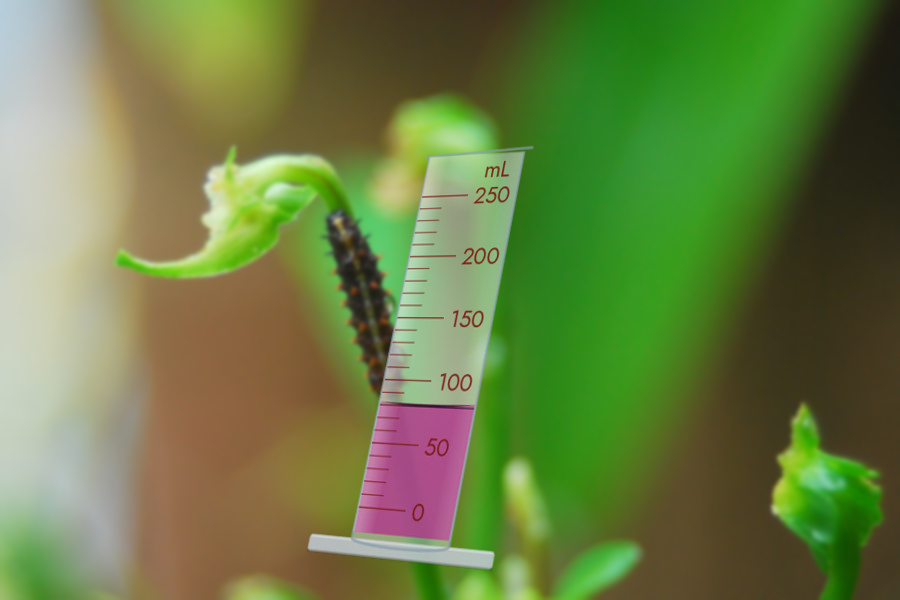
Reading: mL 80
